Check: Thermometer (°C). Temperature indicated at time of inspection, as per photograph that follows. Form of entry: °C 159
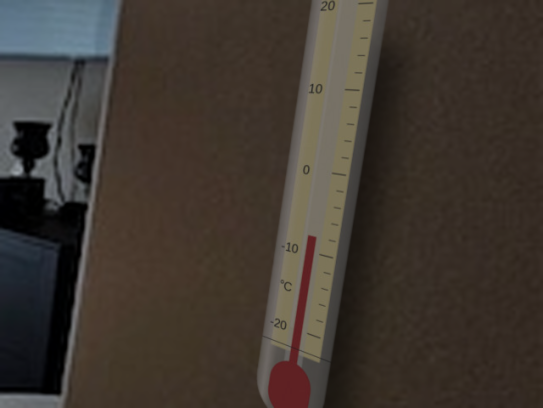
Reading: °C -8
